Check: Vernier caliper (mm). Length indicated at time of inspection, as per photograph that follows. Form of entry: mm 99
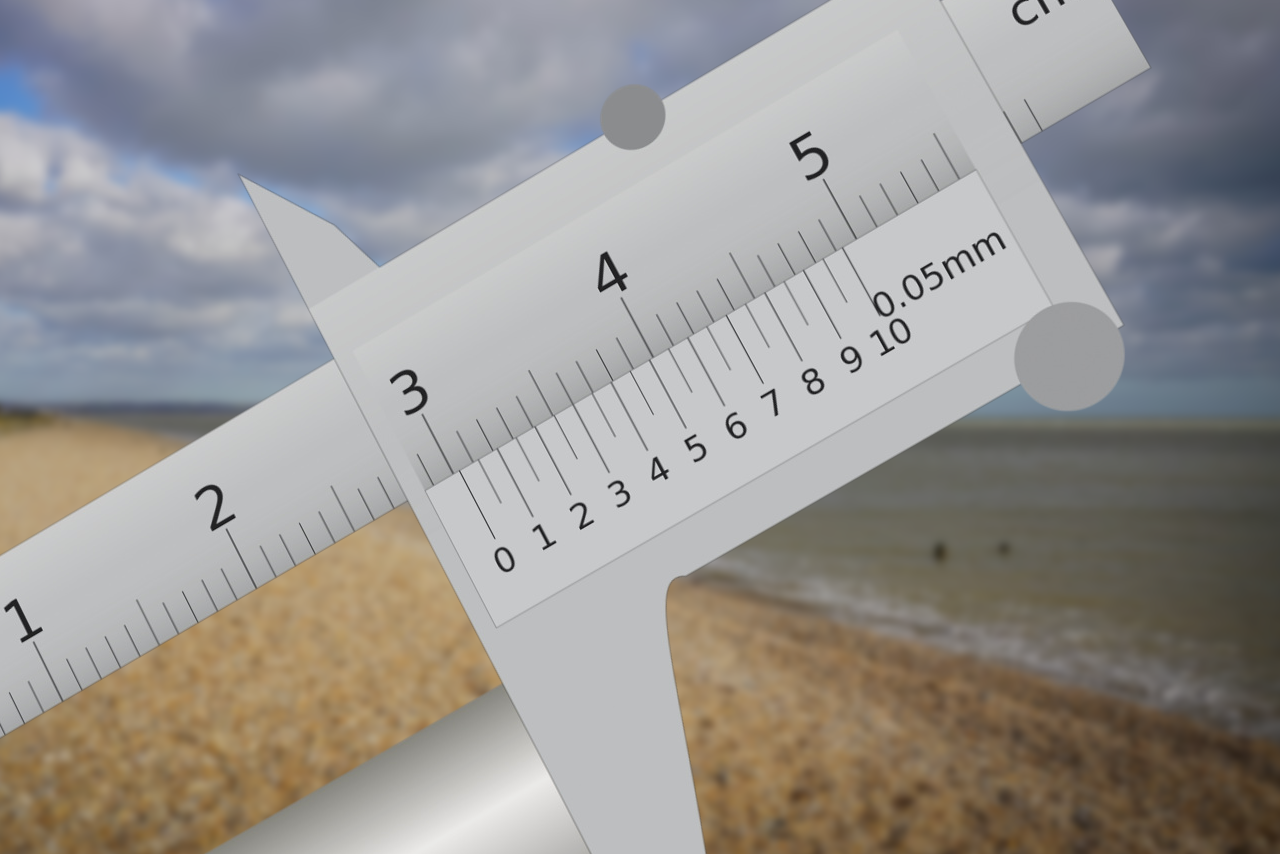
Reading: mm 30.3
